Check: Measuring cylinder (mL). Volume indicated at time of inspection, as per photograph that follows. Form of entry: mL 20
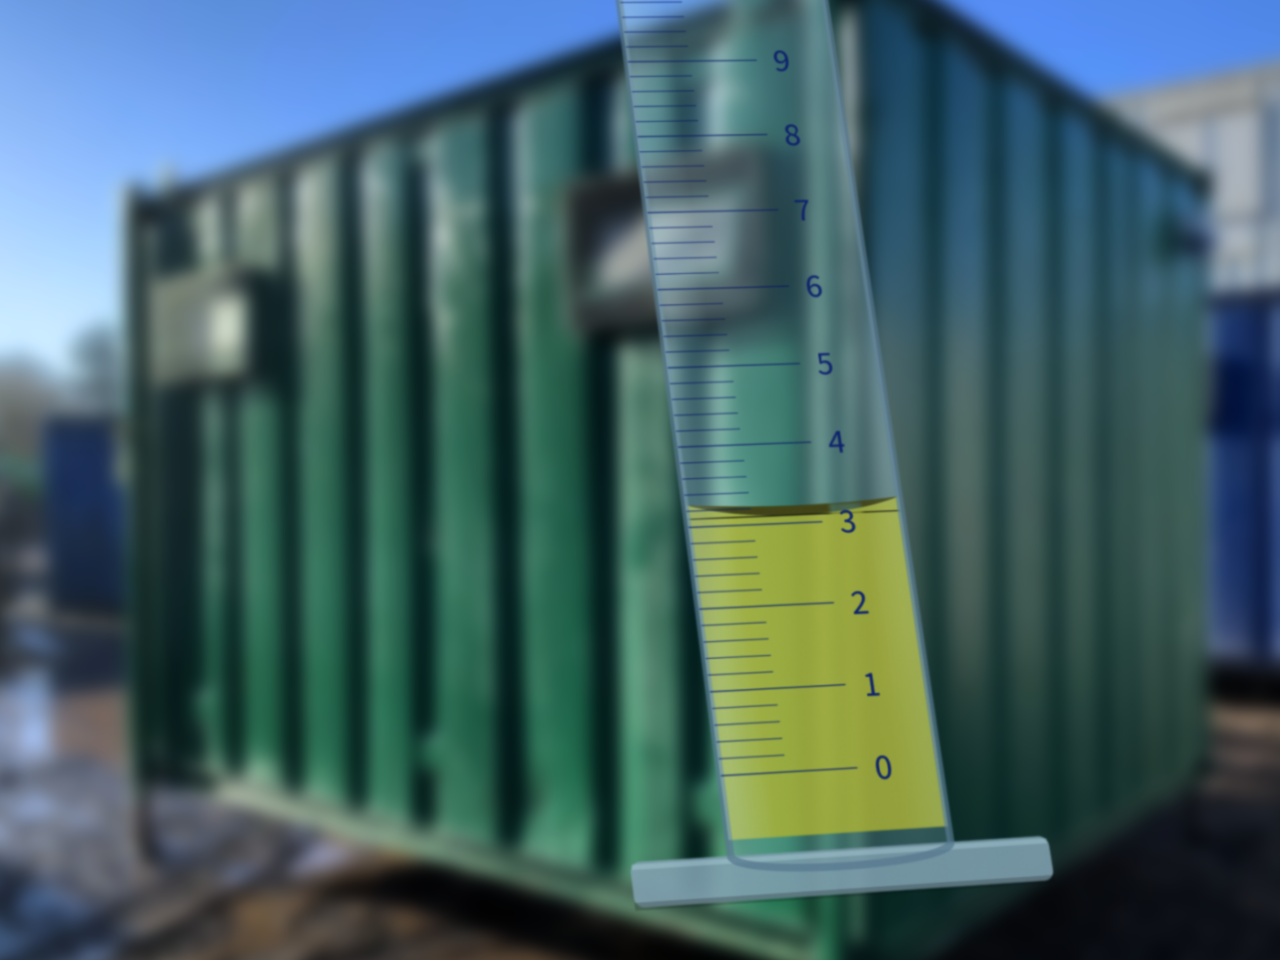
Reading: mL 3.1
